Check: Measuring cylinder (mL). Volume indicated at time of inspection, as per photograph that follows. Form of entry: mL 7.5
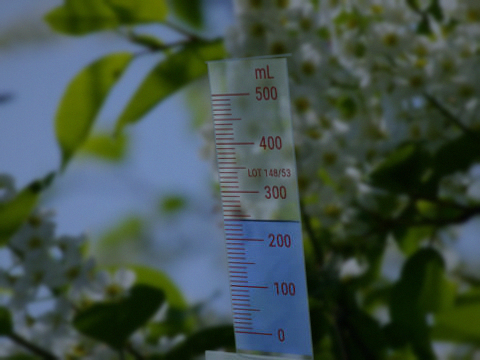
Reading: mL 240
